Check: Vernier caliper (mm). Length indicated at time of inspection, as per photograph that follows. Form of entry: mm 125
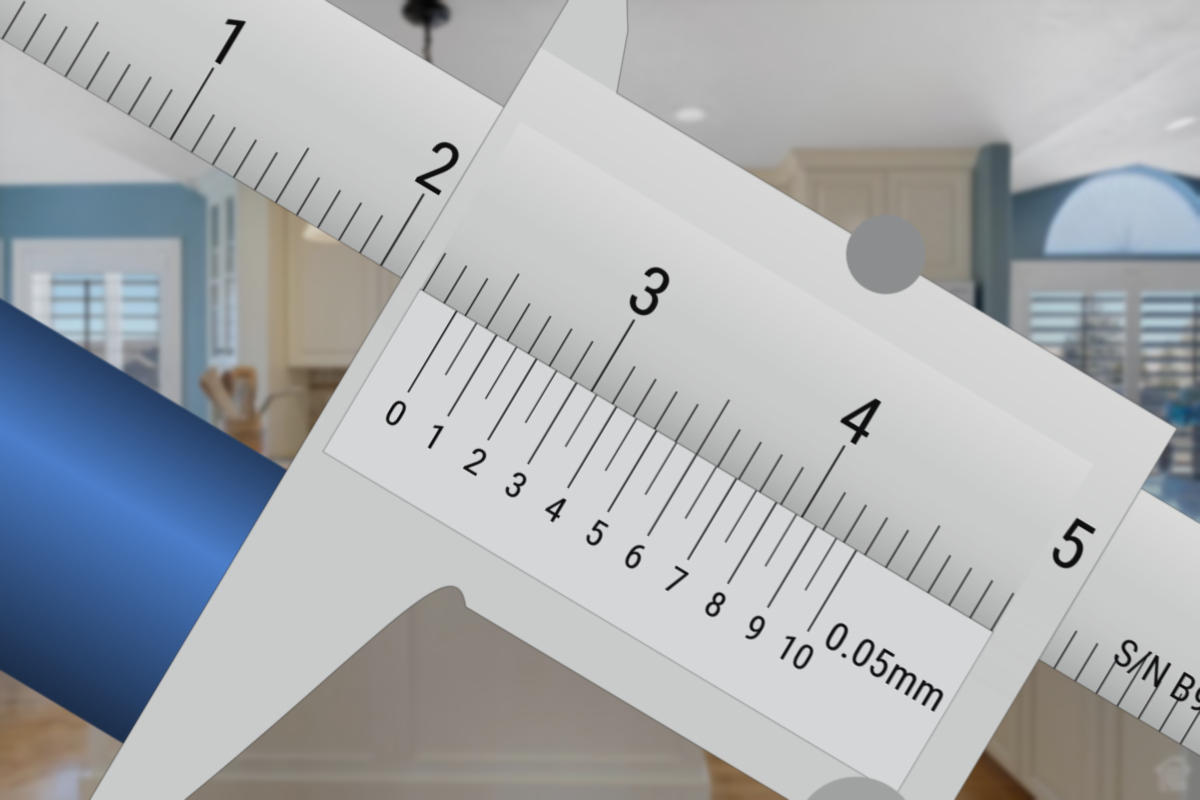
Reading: mm 23.6
